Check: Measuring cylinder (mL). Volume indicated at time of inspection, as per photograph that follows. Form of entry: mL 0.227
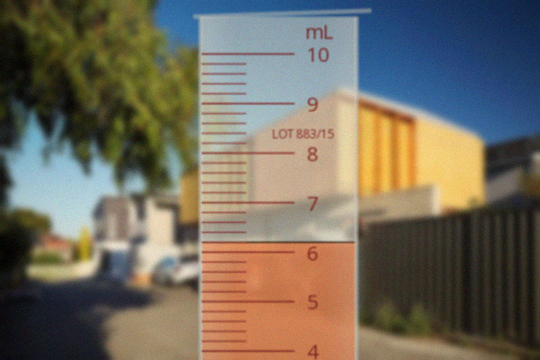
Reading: mL 6.2
